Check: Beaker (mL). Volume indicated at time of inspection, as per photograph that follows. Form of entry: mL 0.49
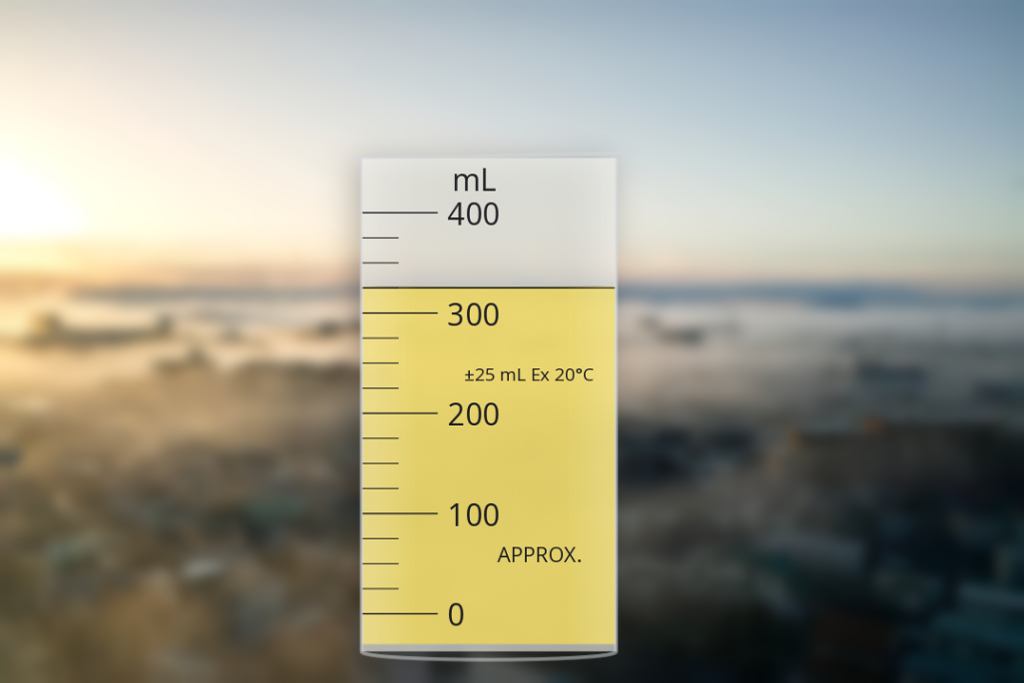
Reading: mL 325
